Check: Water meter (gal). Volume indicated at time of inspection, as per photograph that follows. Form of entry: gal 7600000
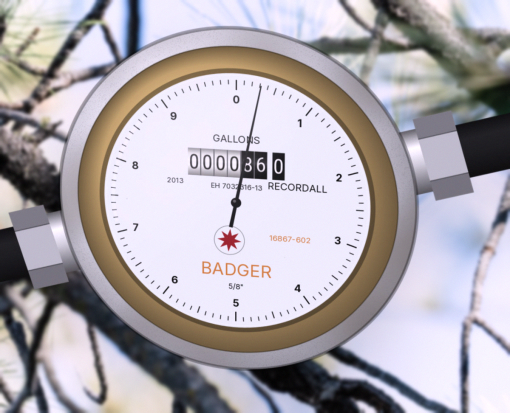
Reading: gal 860.3
